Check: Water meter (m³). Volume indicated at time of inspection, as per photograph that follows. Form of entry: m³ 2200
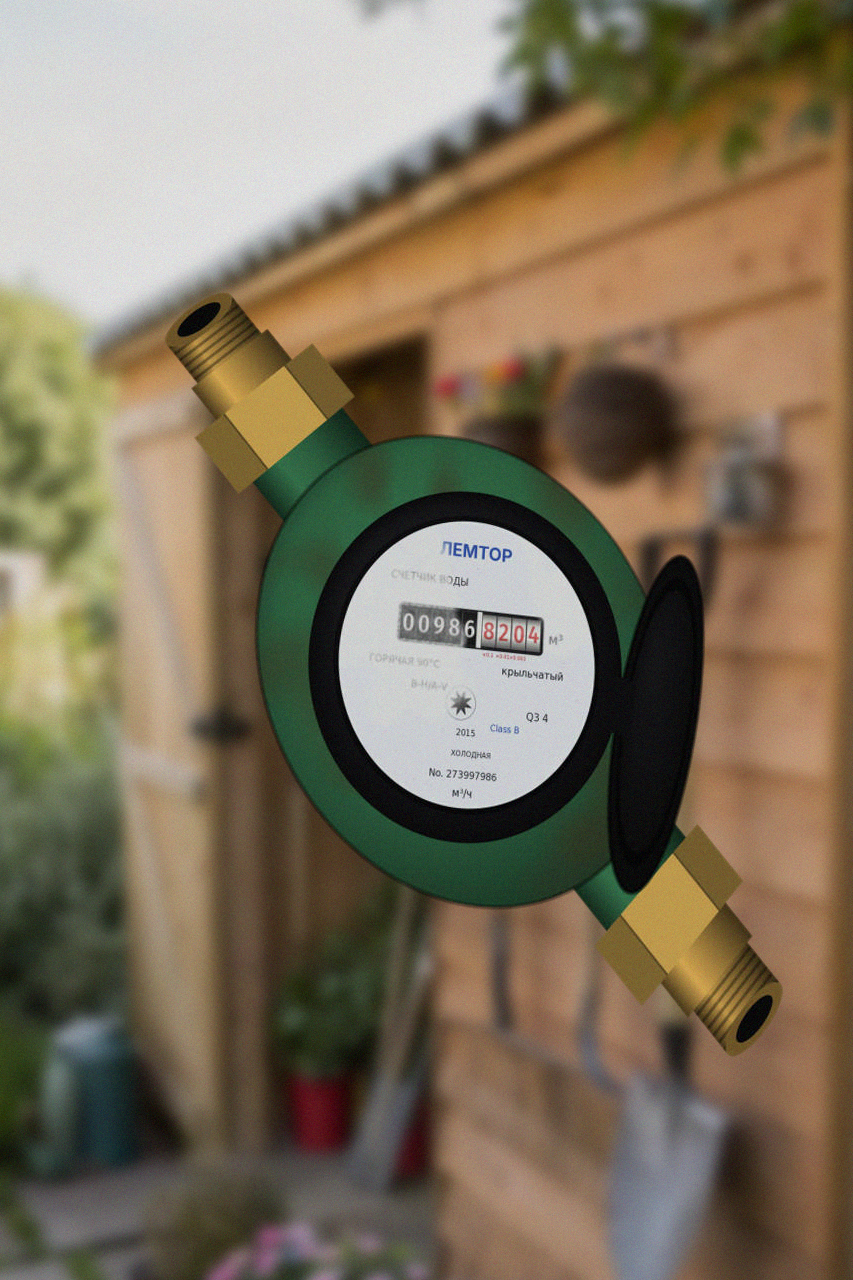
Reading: m³ 986.8204
